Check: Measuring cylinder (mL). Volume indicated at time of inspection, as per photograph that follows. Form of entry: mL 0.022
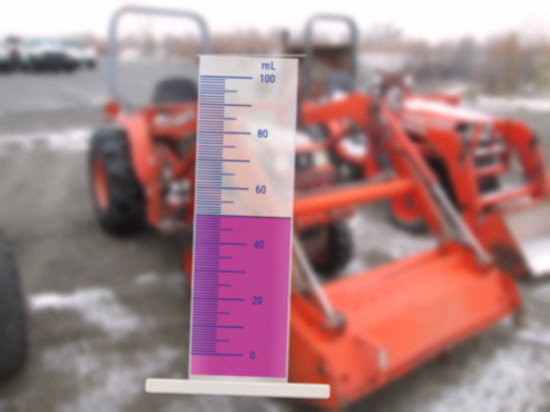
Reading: mL 50
